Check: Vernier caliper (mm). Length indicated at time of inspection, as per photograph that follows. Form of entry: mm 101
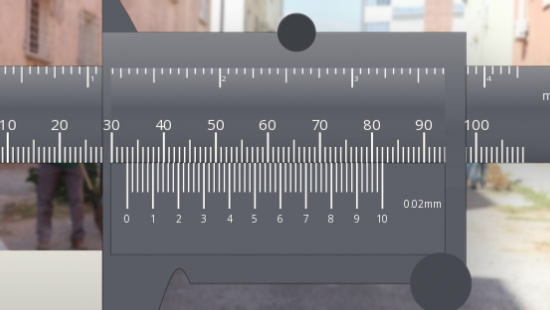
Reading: mm 33.0
